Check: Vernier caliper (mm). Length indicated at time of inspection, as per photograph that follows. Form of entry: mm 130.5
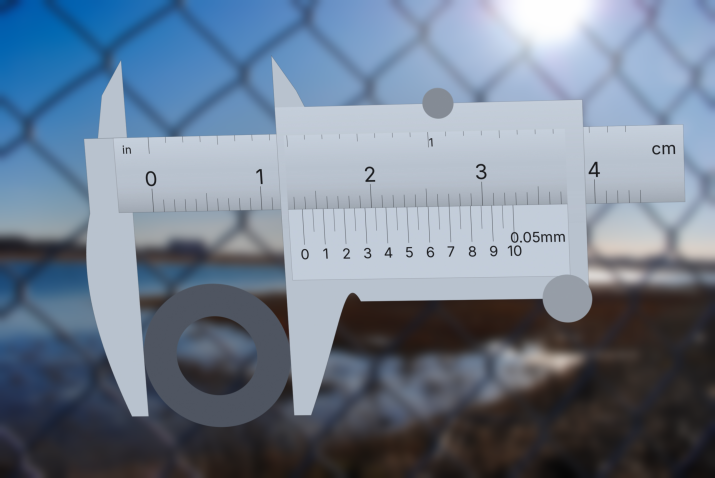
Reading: mm 13.7
